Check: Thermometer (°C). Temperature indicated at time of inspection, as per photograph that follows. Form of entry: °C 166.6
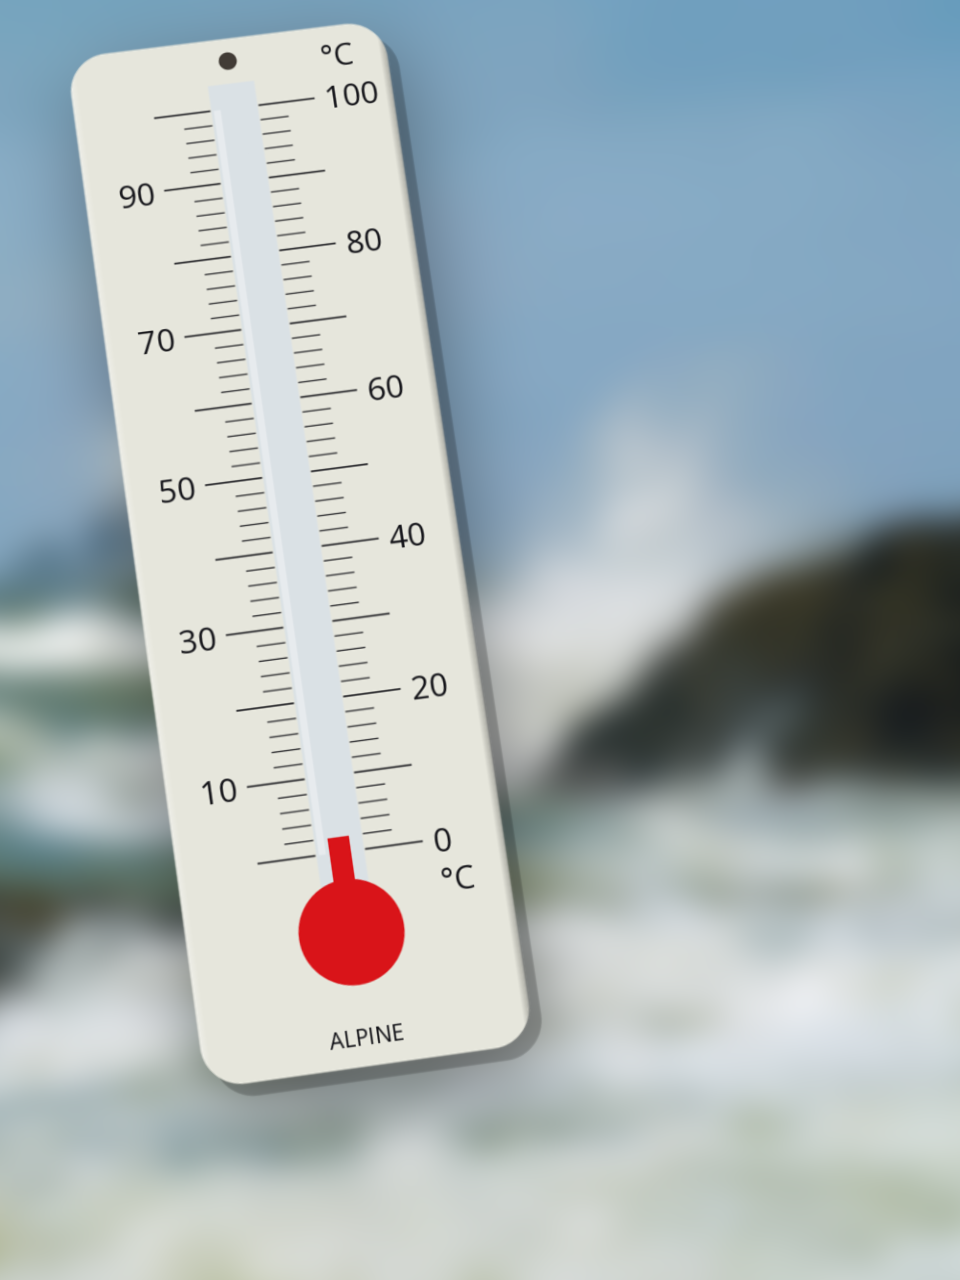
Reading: °C 2
